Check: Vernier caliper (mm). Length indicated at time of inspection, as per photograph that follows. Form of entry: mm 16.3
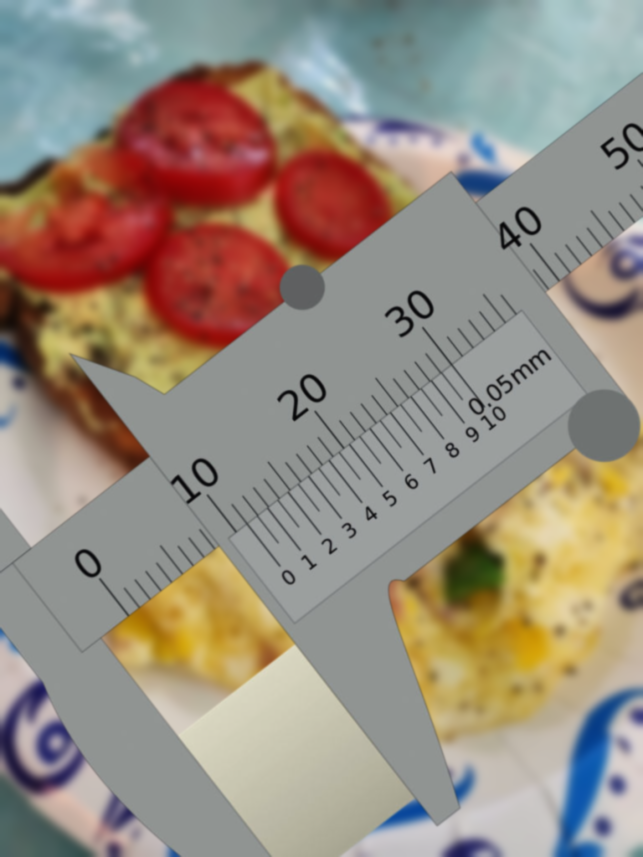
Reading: mm 11.0
